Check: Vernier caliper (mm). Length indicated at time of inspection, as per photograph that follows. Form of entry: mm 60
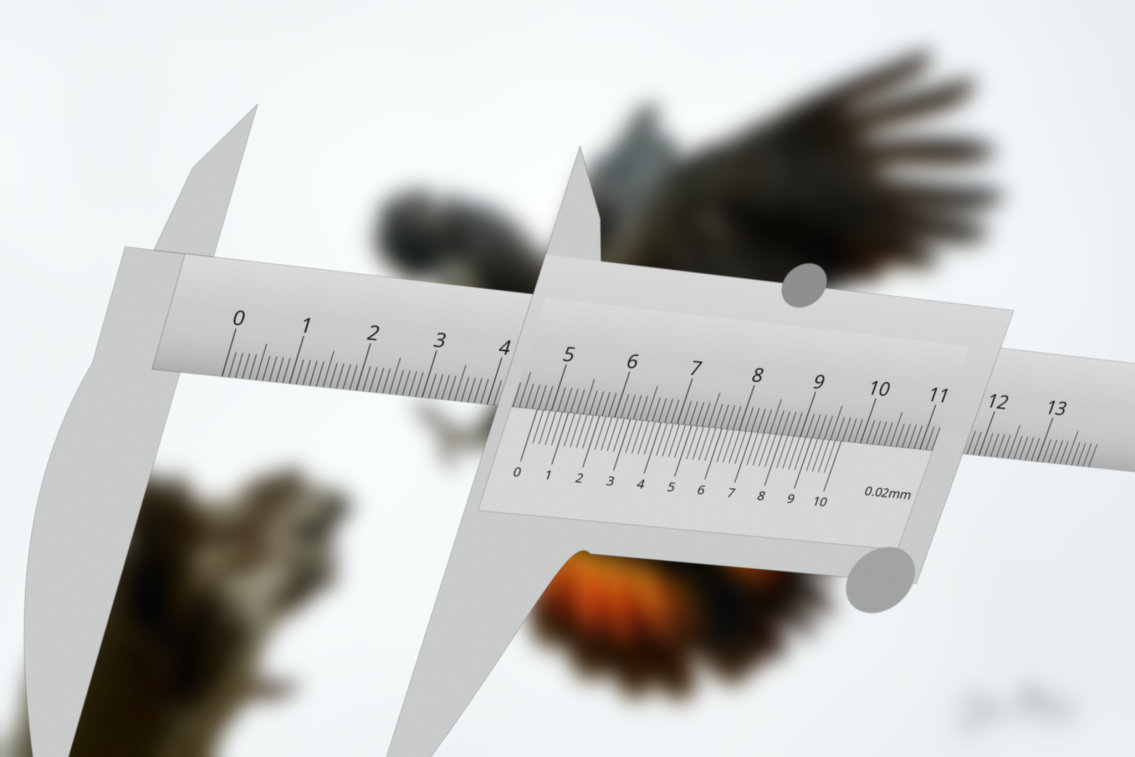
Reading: mm 47.8
